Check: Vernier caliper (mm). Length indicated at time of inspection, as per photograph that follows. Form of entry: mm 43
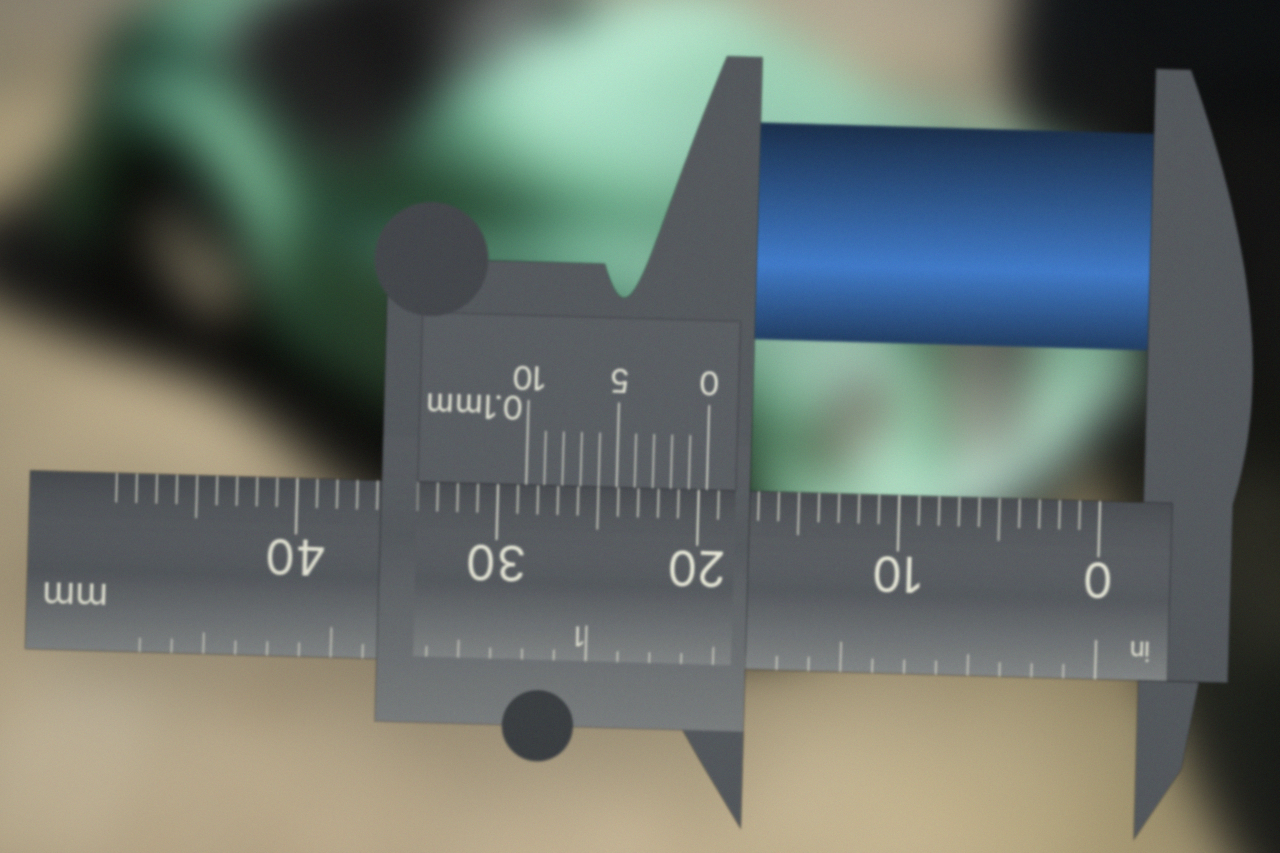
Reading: mm 19.6
